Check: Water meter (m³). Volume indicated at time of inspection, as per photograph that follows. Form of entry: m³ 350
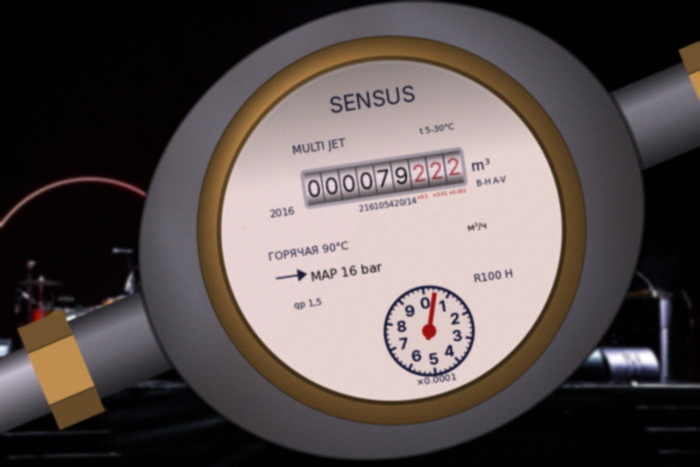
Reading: m³ 79.2220
